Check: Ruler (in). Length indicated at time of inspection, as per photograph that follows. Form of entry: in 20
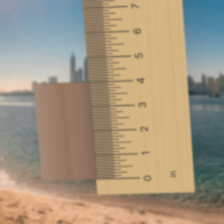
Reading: in 4
